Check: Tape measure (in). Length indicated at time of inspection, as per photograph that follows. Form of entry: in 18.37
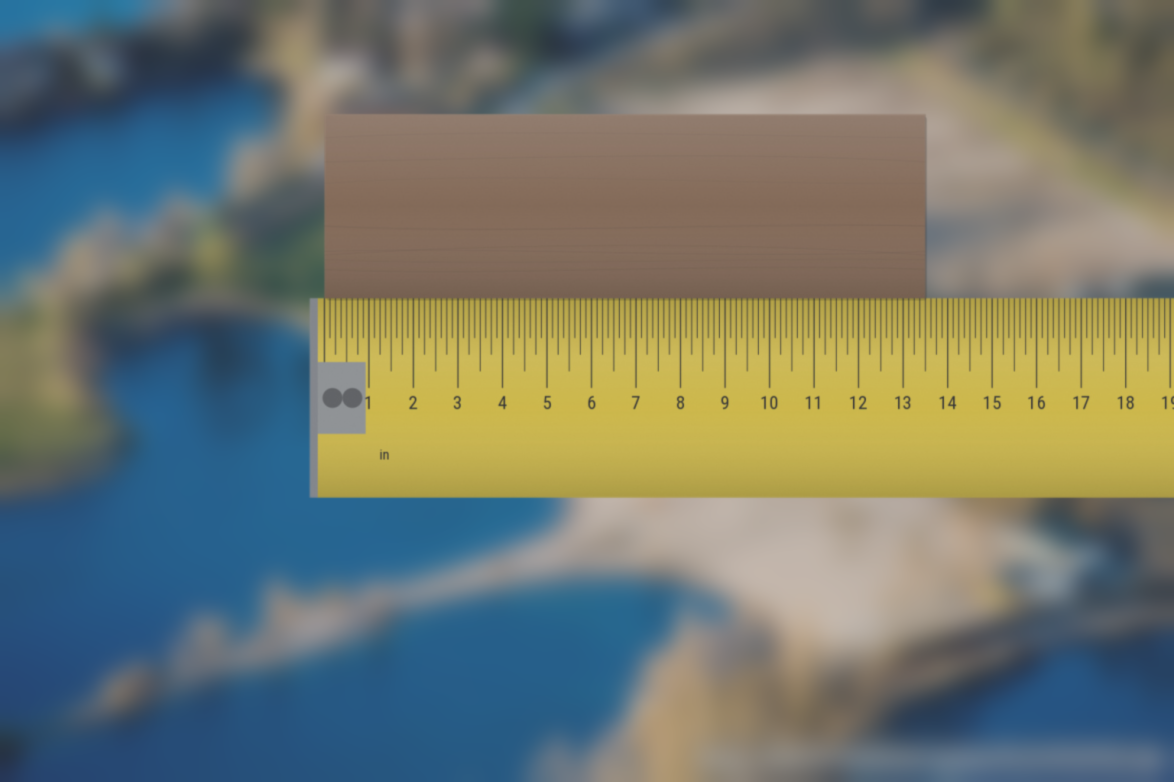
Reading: in 13.5
